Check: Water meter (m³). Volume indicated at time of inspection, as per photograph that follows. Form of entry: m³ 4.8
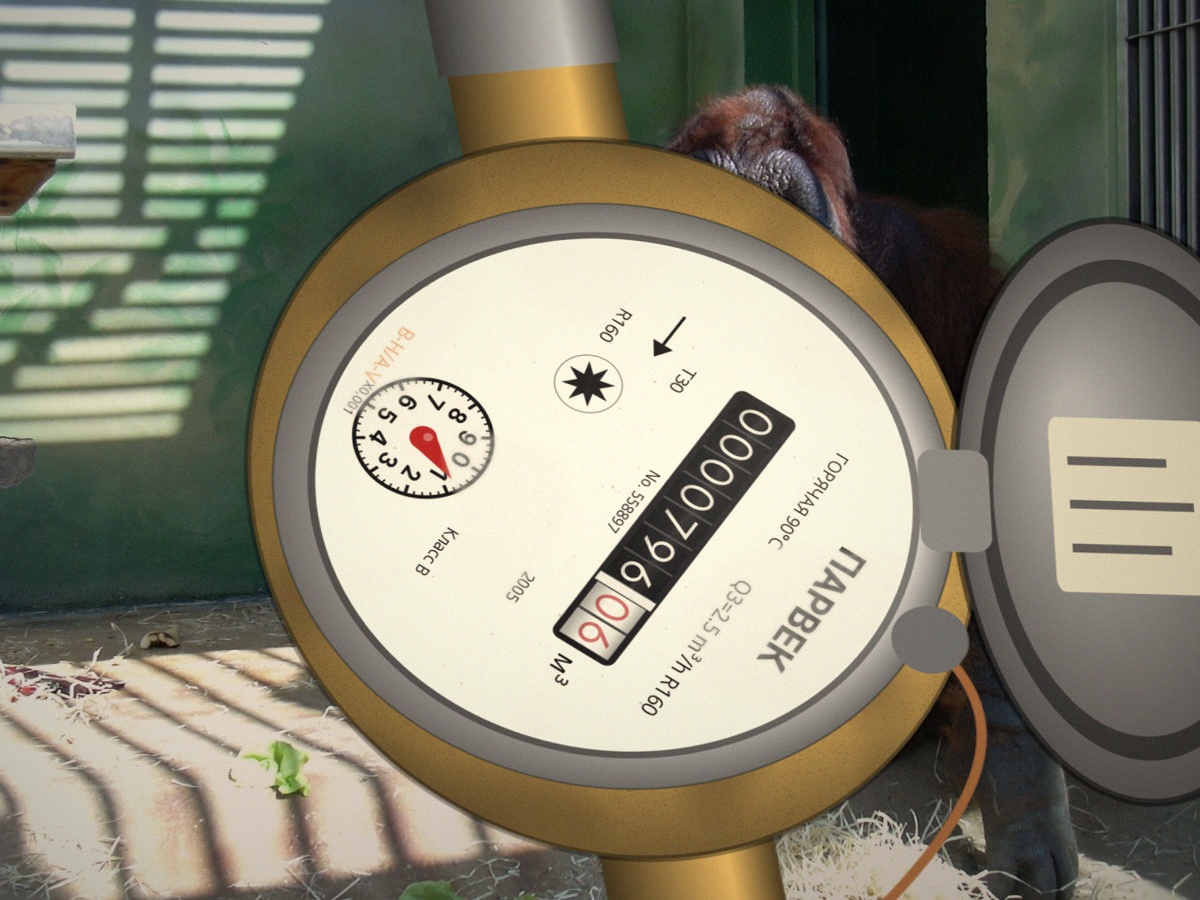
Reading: m³ 796.060
